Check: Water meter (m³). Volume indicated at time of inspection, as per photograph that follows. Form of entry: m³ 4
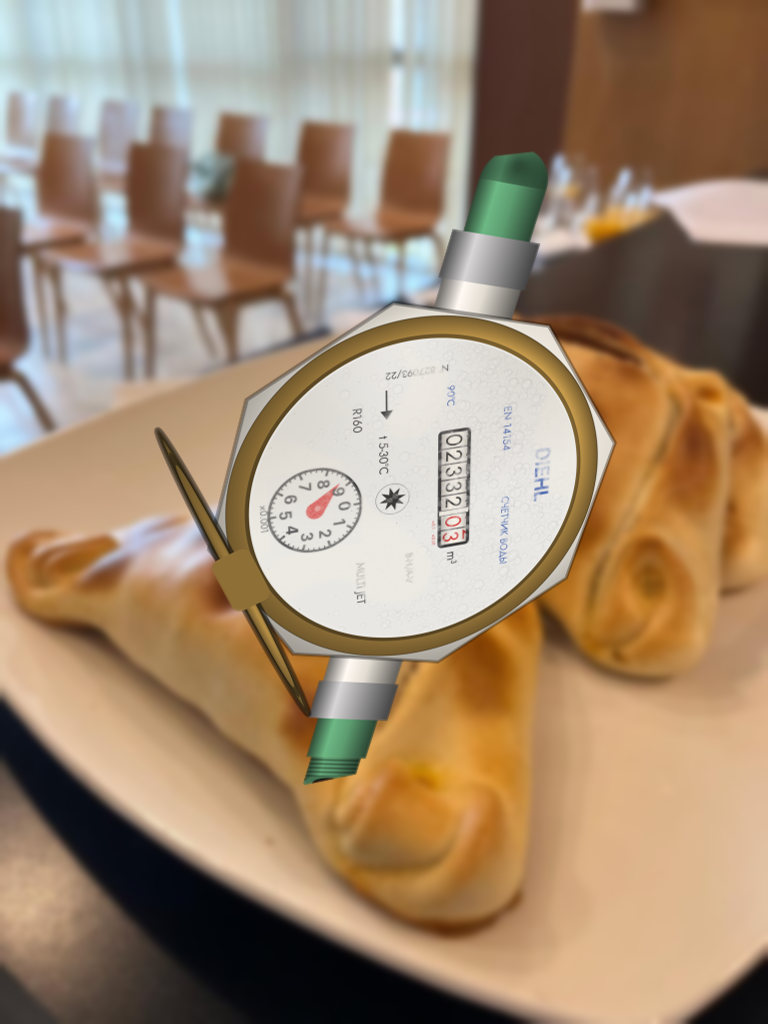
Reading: m³ 2332.028
